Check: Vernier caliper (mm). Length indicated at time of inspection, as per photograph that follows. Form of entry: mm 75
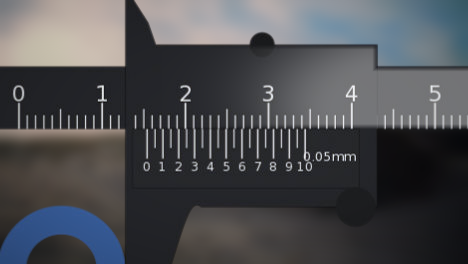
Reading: mm 15.4
